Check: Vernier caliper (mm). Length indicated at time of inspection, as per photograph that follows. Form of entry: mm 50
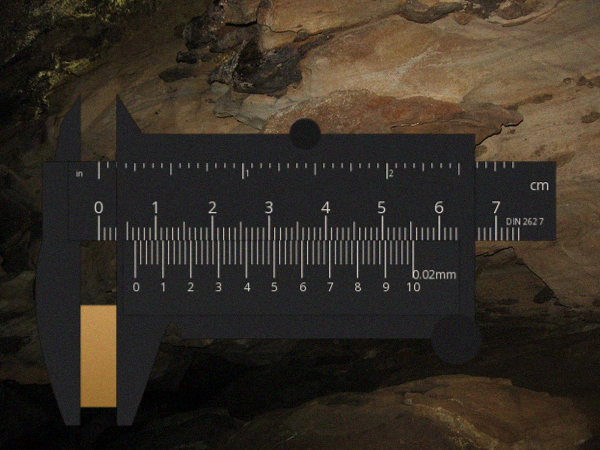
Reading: mm 6.4
